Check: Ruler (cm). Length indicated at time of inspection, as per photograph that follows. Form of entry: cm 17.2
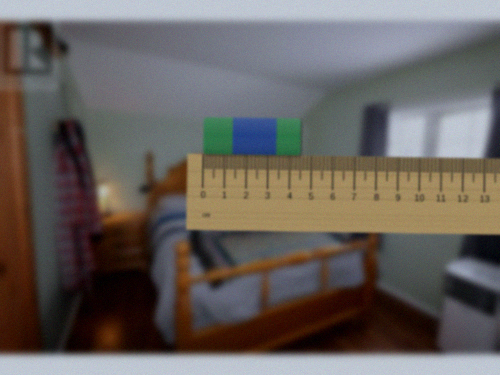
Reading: cm 4.5
